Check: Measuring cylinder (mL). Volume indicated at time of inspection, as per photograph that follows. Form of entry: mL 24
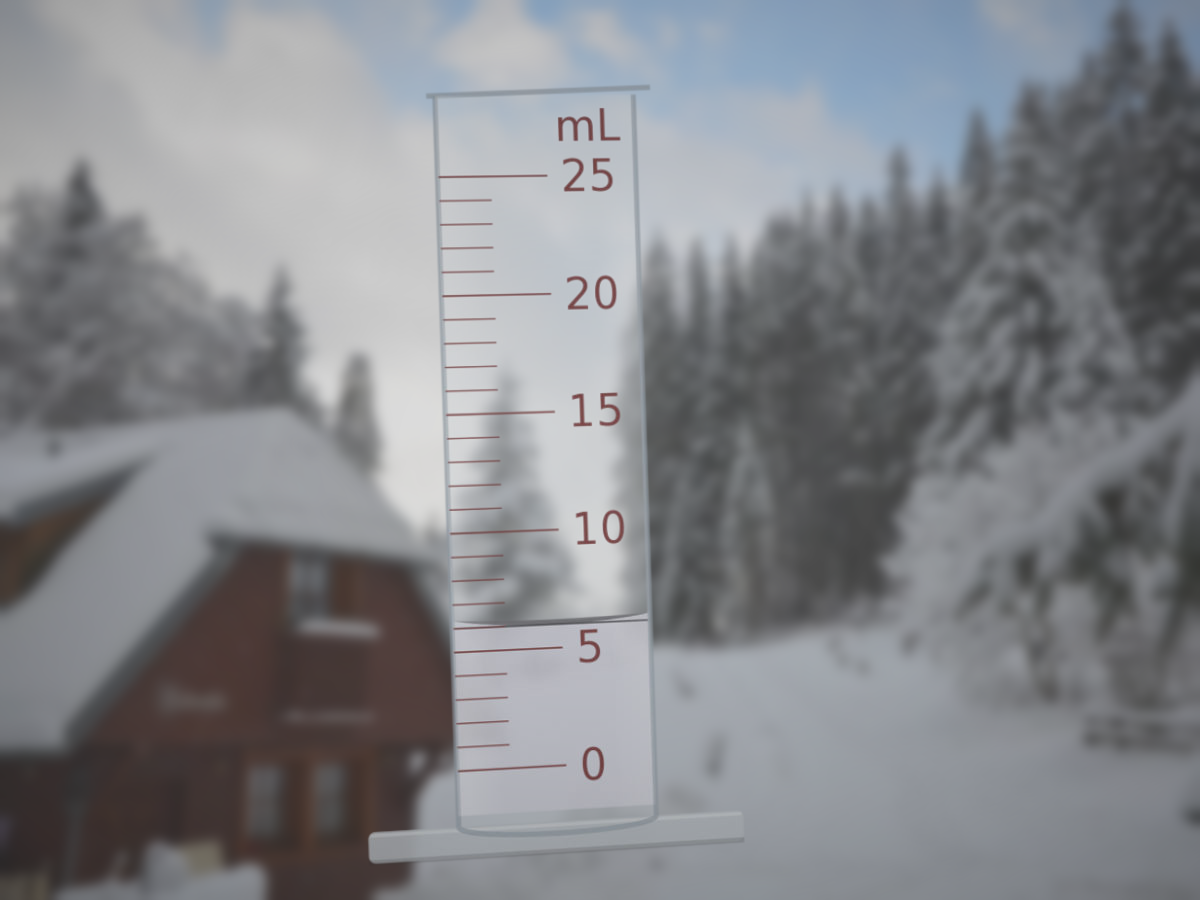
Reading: mL 6
